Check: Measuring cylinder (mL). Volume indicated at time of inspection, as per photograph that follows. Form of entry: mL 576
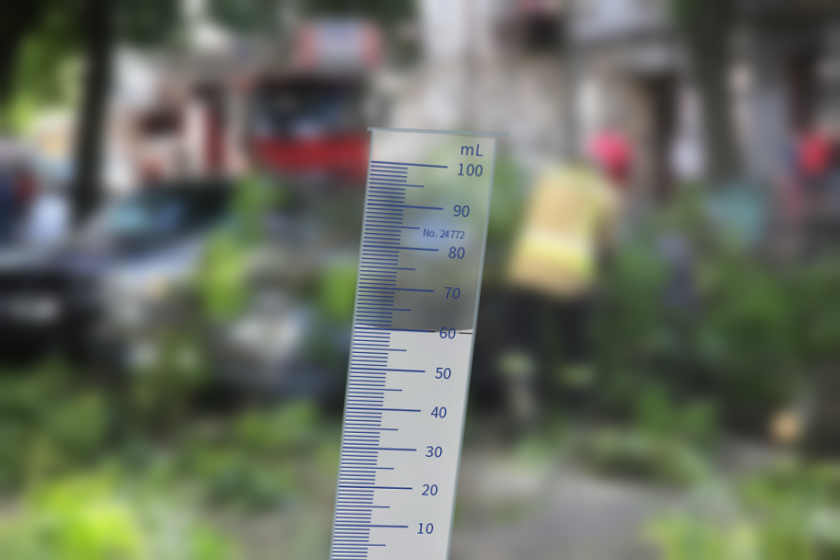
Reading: mL 60
